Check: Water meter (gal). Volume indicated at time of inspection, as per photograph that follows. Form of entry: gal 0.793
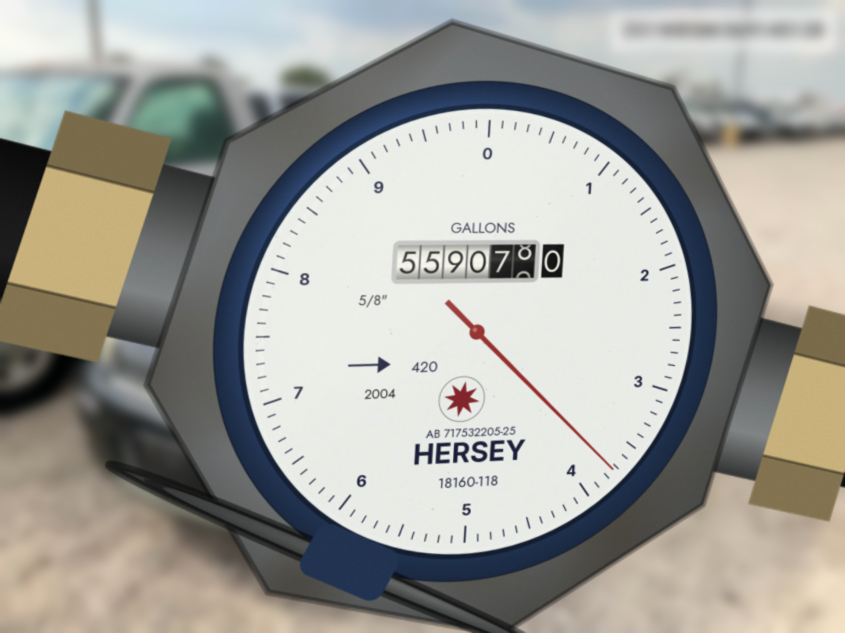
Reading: gal 5590783.7
